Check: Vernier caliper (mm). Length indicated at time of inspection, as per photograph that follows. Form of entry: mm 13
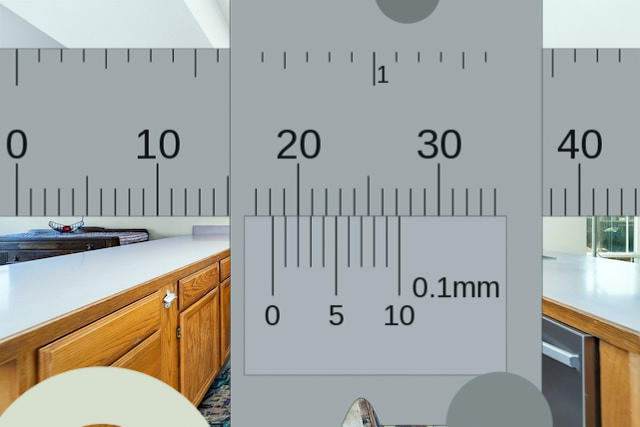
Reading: mm 18.2
